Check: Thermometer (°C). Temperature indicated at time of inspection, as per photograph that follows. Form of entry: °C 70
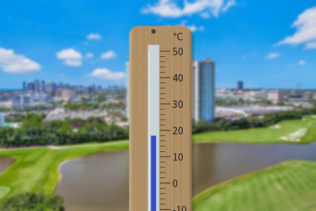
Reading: °C 18
